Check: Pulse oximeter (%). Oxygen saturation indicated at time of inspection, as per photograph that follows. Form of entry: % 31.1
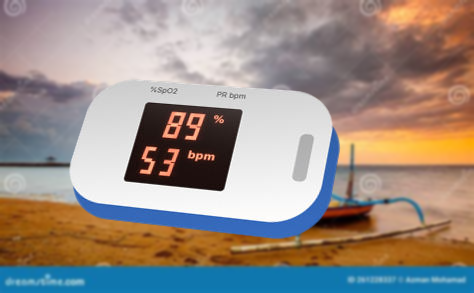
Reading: % 89
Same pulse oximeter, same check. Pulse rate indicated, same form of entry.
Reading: bpm 53
